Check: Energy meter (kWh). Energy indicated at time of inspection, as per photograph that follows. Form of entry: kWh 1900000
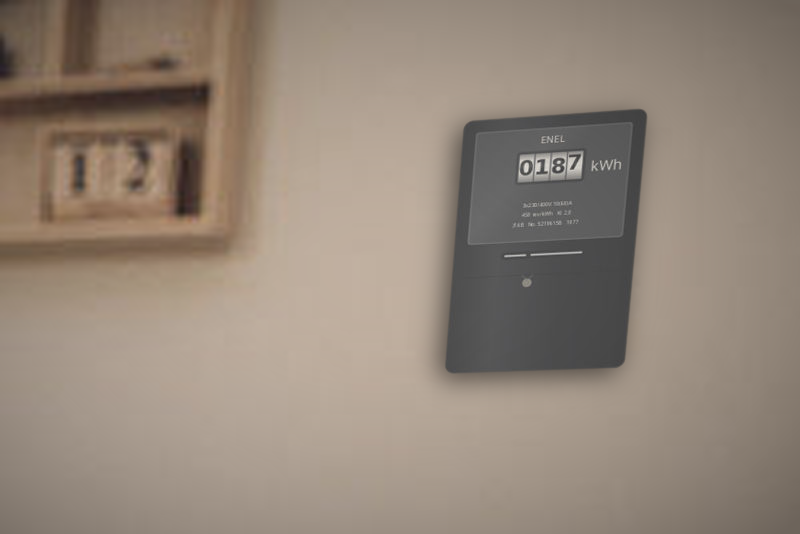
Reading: kWh 187
